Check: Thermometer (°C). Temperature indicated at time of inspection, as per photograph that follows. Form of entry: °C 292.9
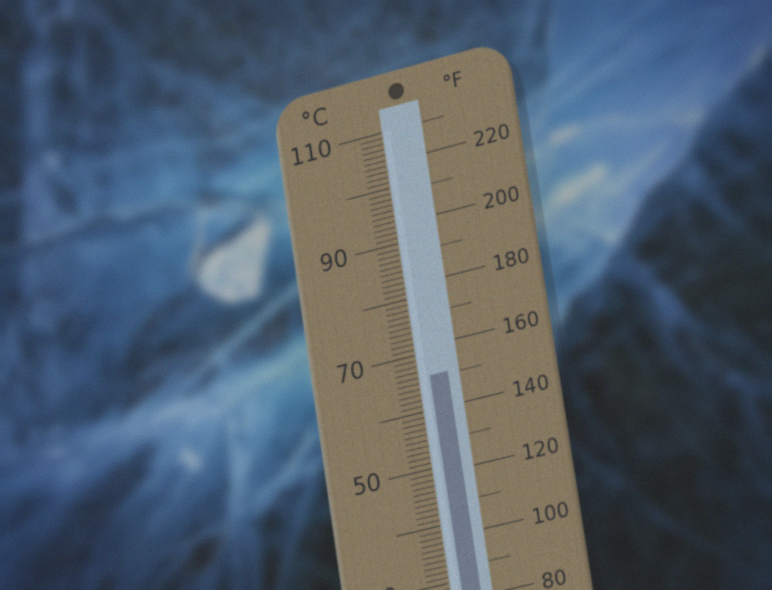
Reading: °C 66
